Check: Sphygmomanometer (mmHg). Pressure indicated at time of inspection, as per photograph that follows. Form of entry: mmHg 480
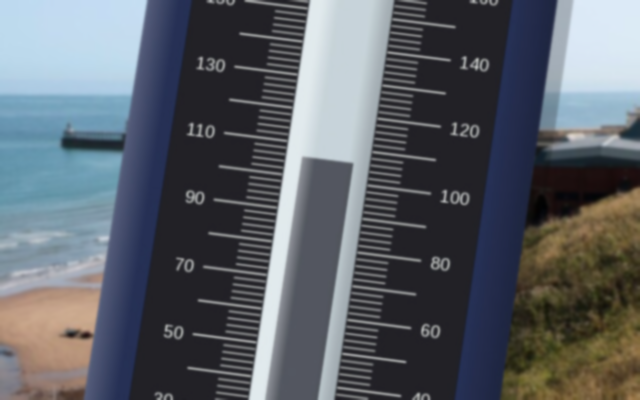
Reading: mmHg 106
